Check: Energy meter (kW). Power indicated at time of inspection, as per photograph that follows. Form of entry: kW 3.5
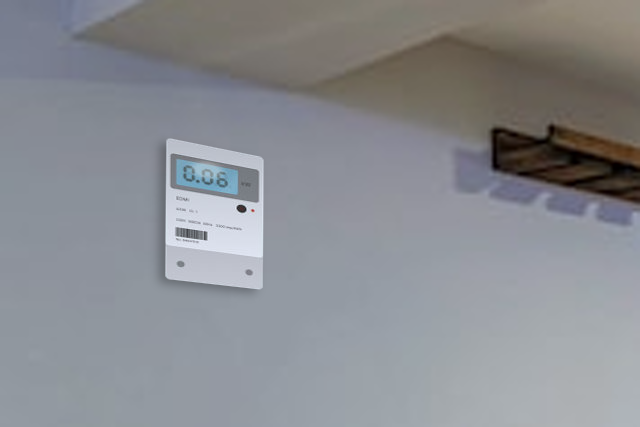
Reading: kW 0.06
